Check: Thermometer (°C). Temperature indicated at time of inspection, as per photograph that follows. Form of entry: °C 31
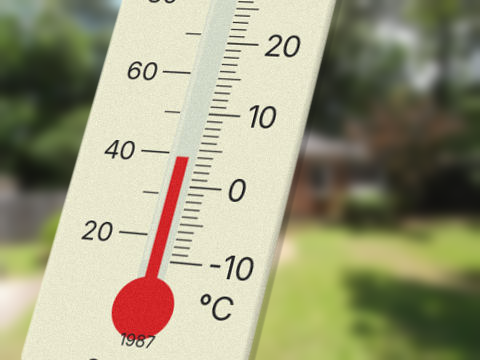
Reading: °C 4
